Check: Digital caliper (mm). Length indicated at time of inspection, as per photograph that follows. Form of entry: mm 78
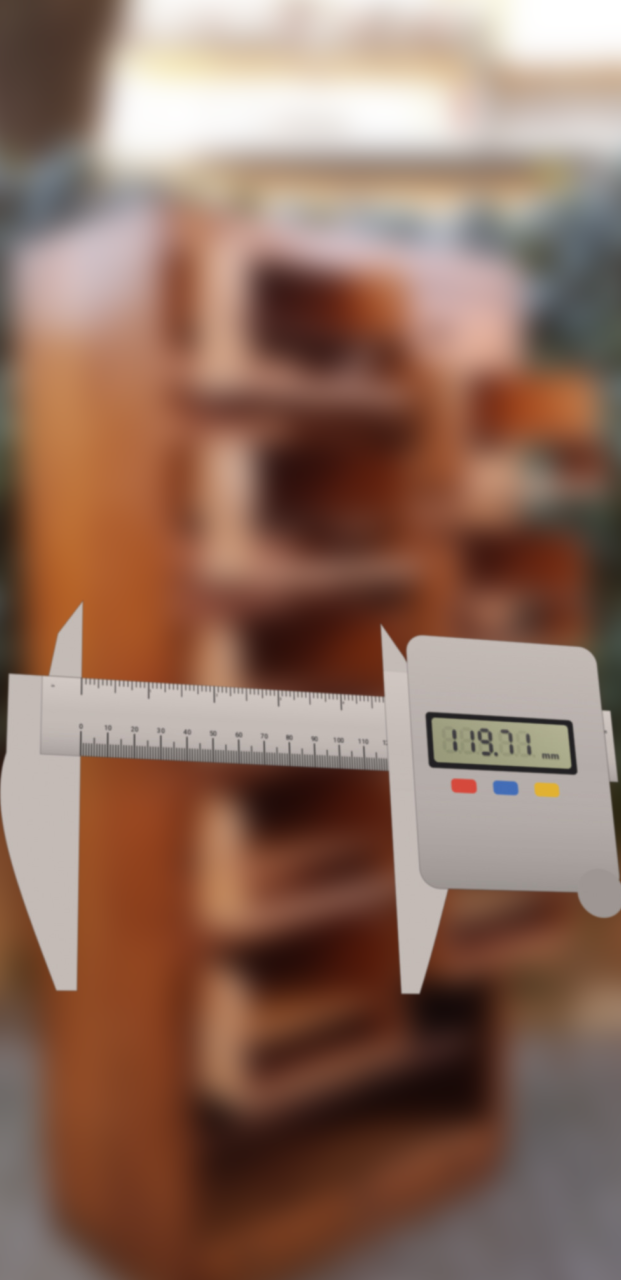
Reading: mm 119.71
